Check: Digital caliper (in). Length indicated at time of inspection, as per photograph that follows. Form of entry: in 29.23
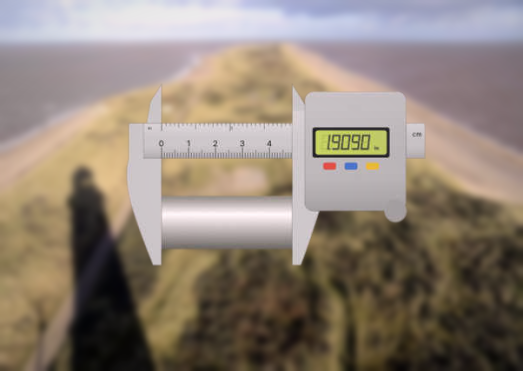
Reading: in 1.9090
